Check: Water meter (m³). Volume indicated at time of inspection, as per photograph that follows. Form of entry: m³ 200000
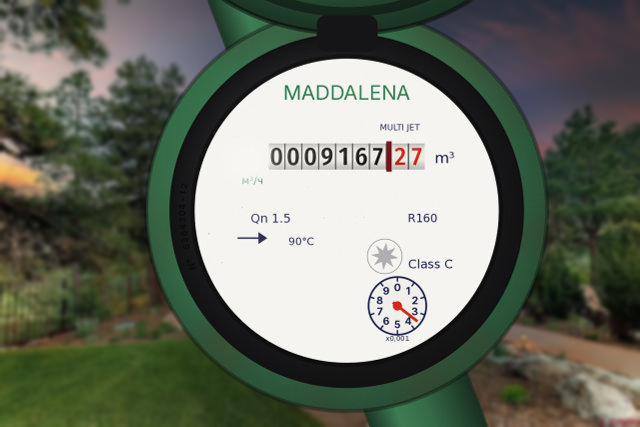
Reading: m³ 9167.273
